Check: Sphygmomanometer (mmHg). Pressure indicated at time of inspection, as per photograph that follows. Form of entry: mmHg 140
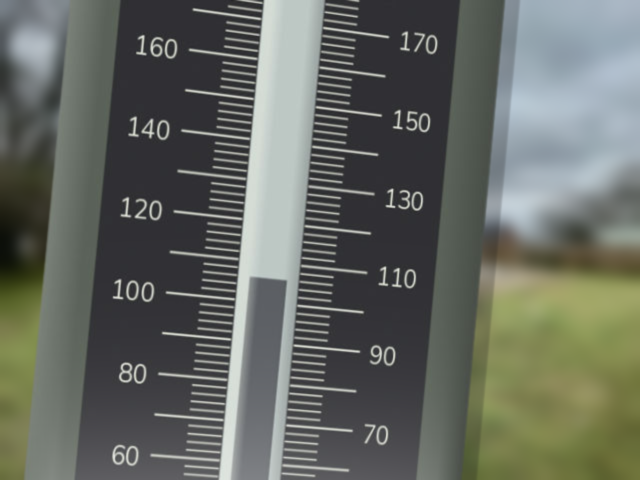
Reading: mmHg 106
